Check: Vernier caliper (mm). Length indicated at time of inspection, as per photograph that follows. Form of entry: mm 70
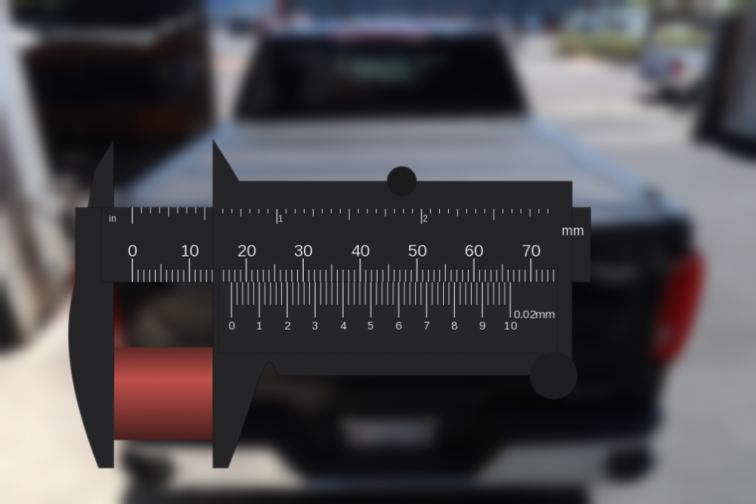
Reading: mm 17.4
